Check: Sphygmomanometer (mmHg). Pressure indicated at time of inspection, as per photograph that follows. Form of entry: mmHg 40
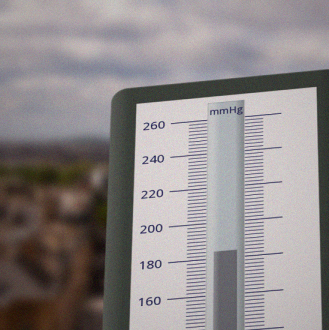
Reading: mmHg 184
